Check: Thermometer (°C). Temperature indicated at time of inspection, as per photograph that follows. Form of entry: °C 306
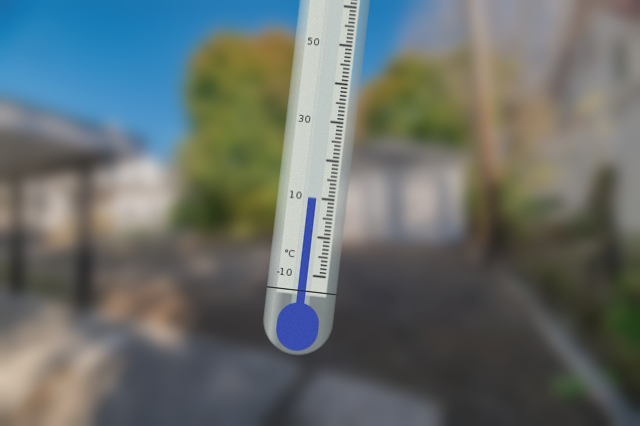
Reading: °C 10
